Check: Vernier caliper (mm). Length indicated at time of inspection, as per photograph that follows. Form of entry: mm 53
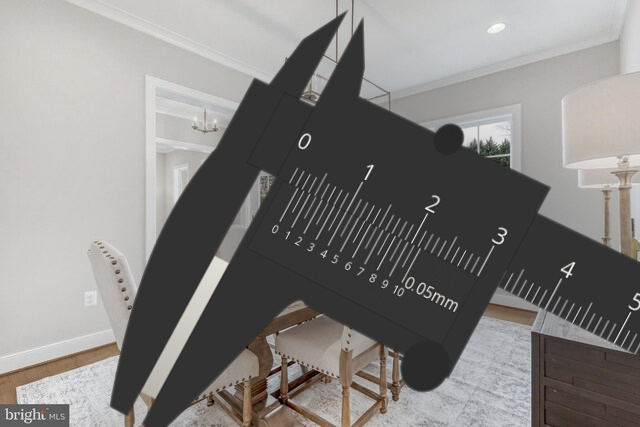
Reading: mm 2.4
